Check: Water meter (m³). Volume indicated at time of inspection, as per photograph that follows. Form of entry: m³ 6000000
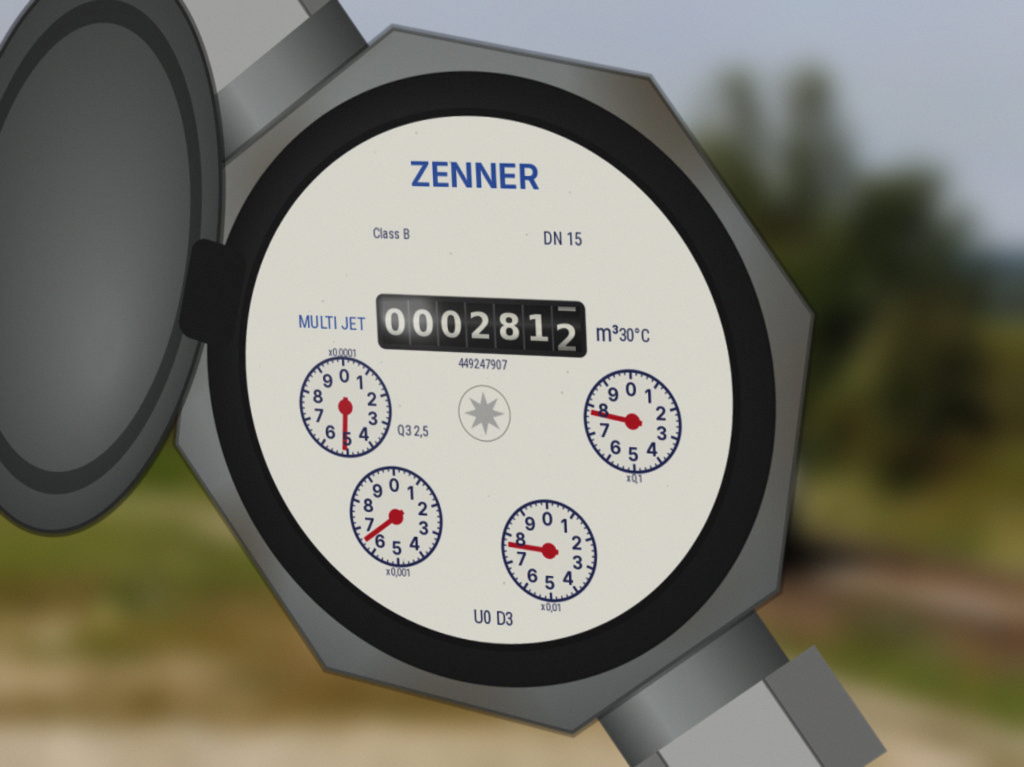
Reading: m³ 2811.7765
